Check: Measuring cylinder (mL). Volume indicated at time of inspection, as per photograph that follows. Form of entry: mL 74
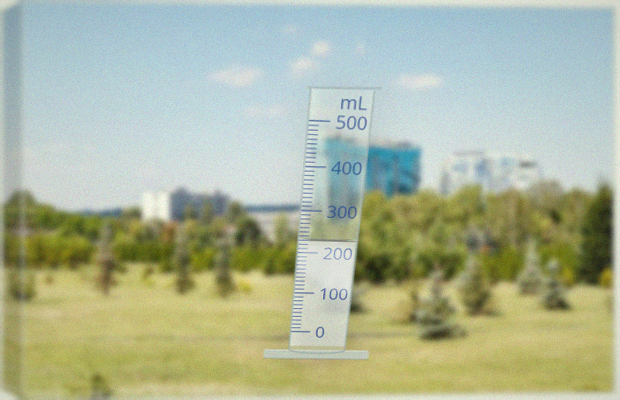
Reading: mL 230
